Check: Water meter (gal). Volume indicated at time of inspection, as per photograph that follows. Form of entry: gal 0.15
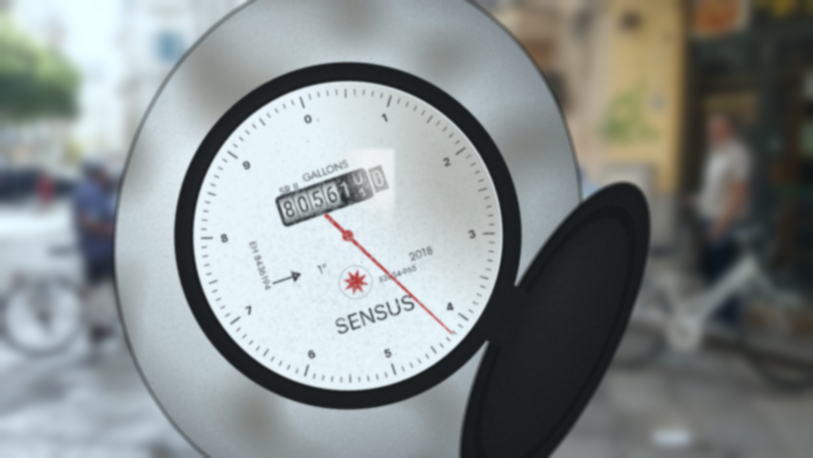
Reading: gal 8056104.2
